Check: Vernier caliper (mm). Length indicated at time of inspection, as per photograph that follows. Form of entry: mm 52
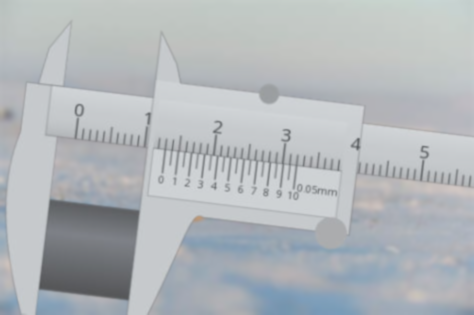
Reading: mm 13.0
